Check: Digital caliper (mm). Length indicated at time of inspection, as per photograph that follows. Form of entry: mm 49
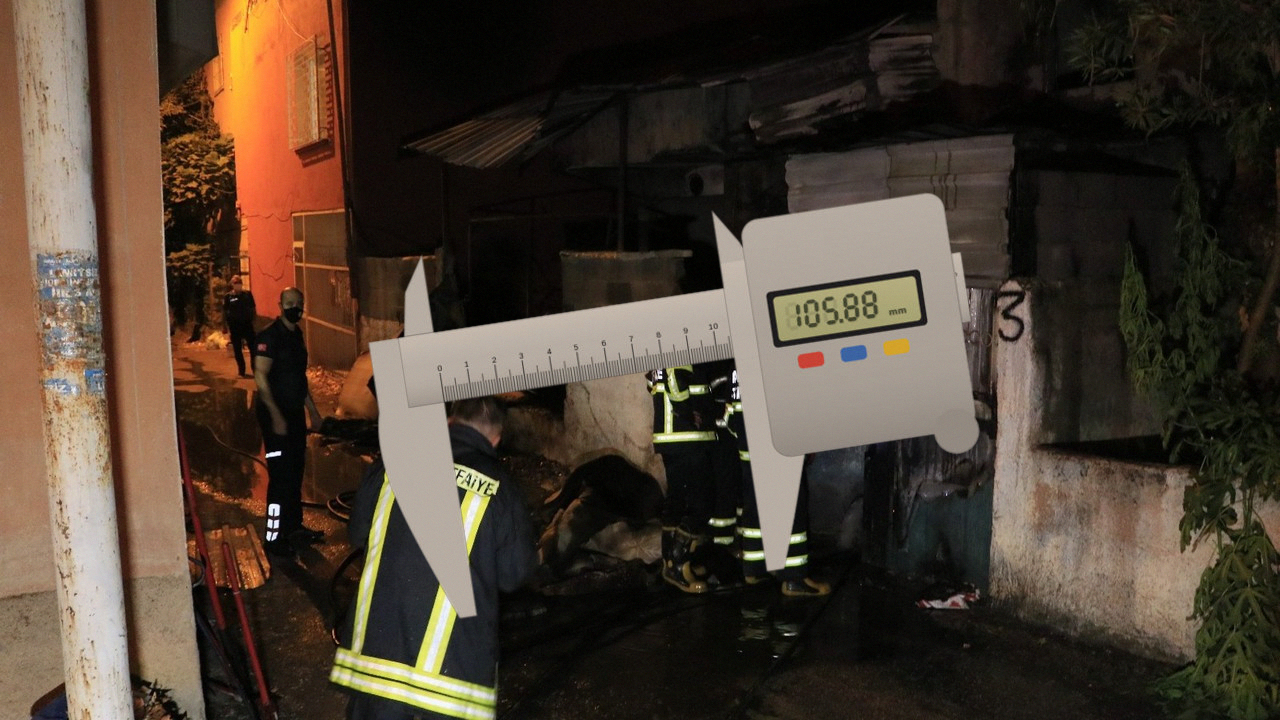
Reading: mm 105.88
